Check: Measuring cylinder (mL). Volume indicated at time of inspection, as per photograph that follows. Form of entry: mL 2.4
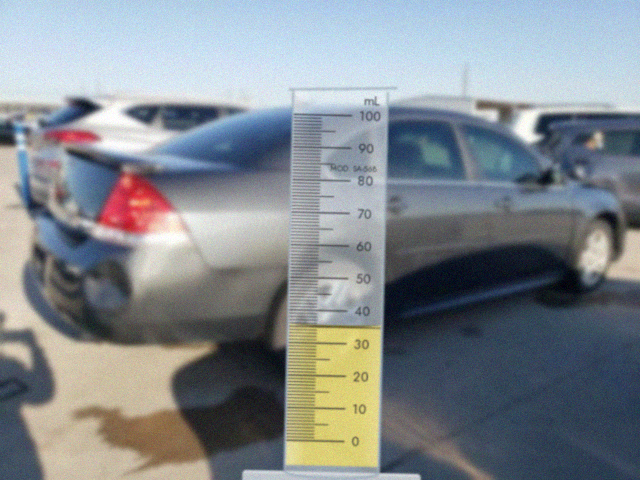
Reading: mL 35
